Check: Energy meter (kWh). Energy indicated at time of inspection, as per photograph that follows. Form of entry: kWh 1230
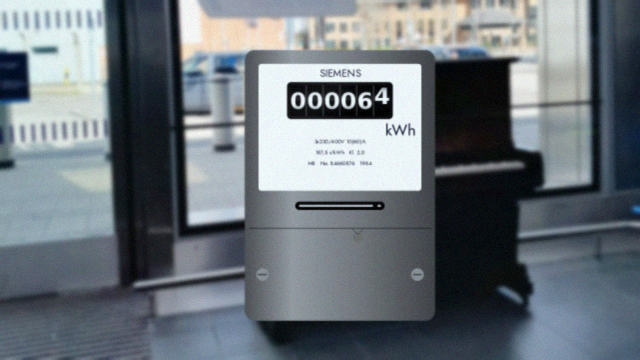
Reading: kWh 64
